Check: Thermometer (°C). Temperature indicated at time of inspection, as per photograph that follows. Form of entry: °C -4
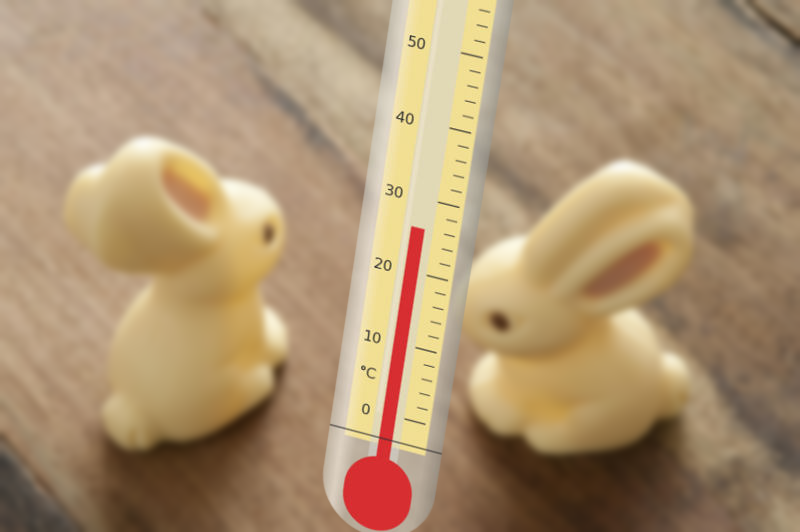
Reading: °C 26
